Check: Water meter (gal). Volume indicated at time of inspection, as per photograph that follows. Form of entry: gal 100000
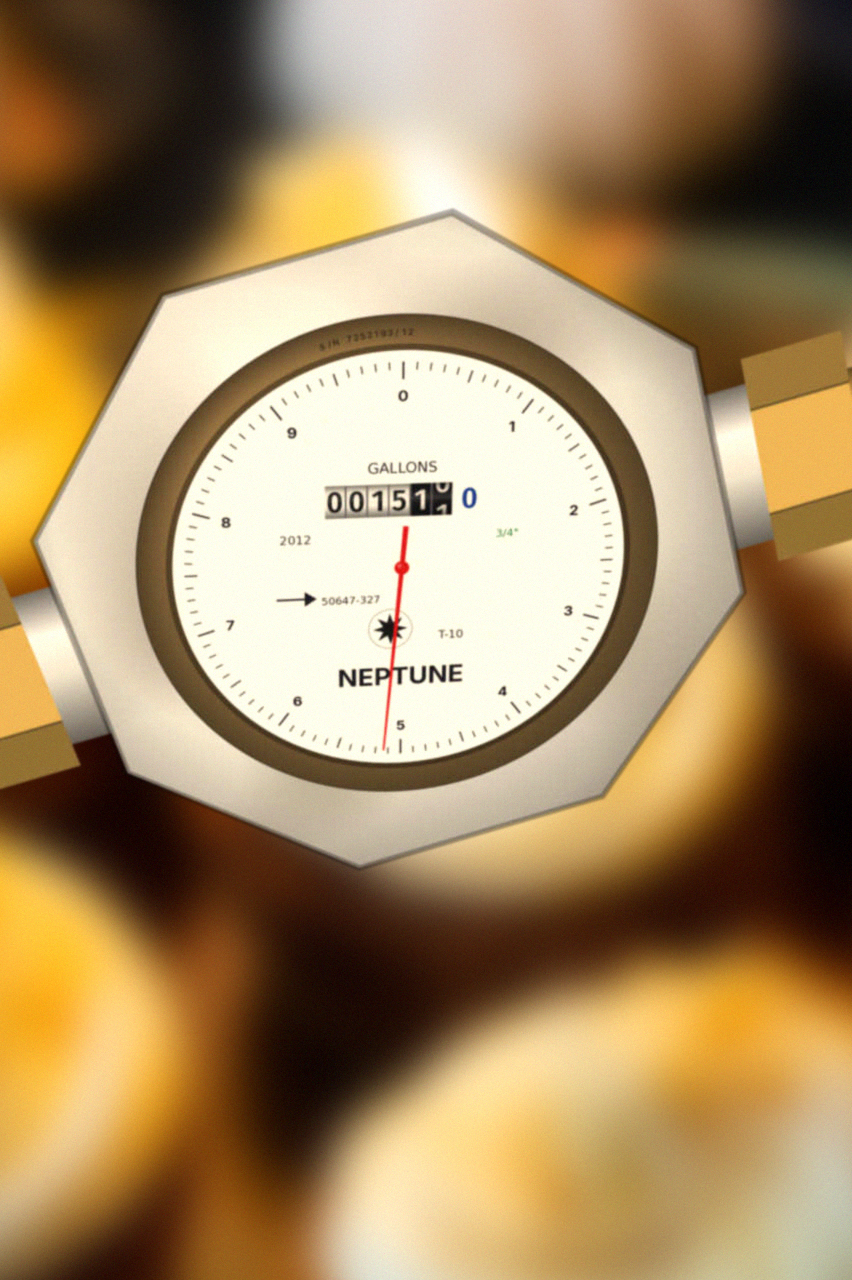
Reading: gal 15105.1
